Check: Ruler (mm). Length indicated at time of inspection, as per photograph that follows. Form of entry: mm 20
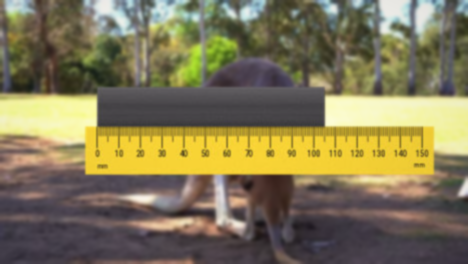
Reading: mm 105
